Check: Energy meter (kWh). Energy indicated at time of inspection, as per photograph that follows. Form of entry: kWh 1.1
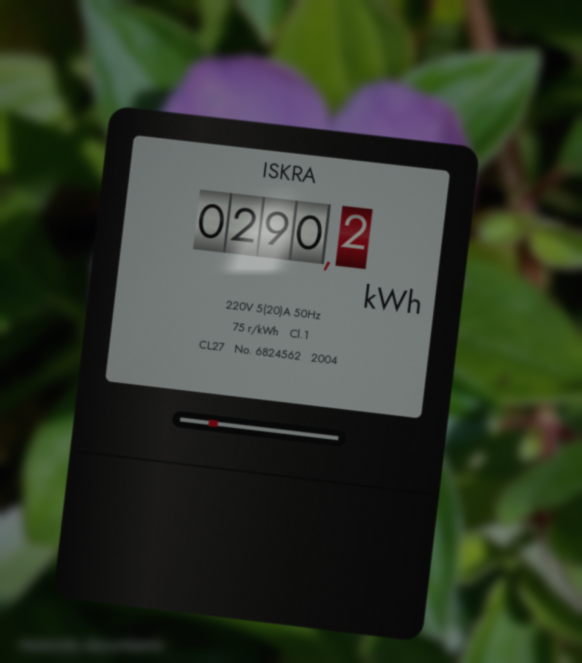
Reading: kWh 290.2
